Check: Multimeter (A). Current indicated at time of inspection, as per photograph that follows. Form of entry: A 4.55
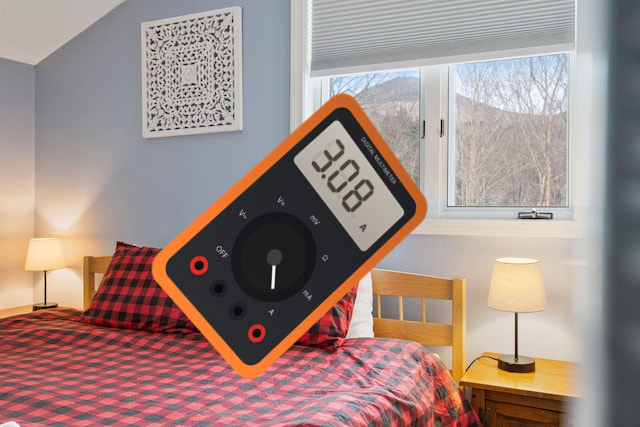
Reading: A 3.08
